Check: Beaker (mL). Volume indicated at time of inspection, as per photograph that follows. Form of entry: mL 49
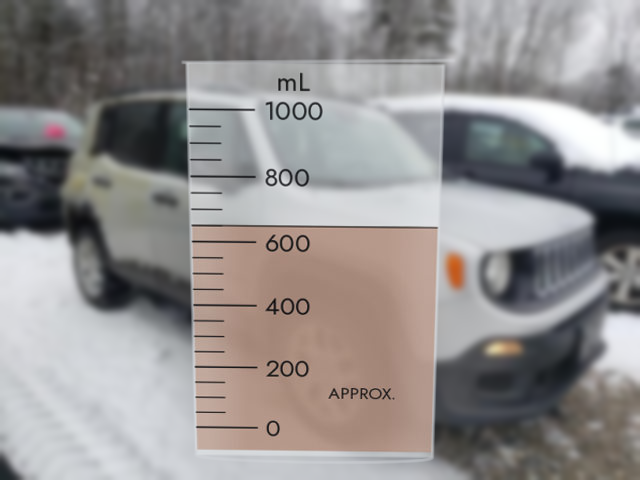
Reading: mL 650
